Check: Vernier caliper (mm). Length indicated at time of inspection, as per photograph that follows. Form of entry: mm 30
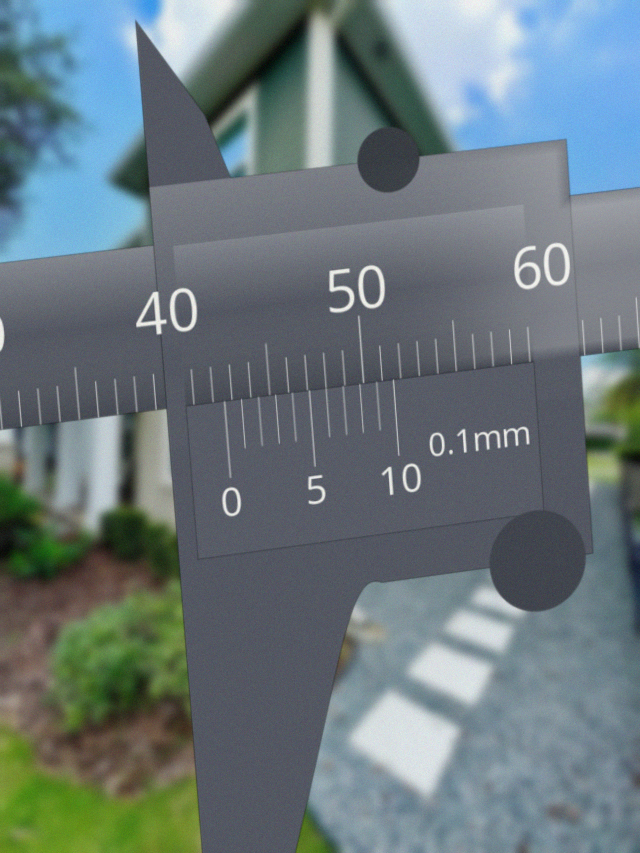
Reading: mm 42.6
